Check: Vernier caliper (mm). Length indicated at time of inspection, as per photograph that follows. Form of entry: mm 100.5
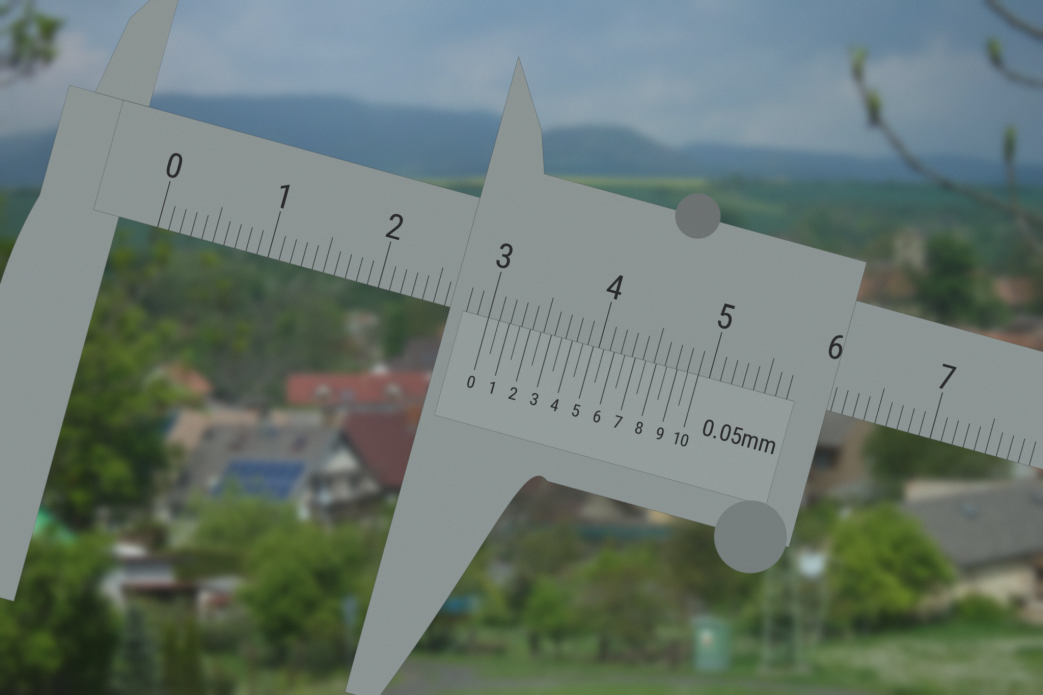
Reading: mm 30.0
